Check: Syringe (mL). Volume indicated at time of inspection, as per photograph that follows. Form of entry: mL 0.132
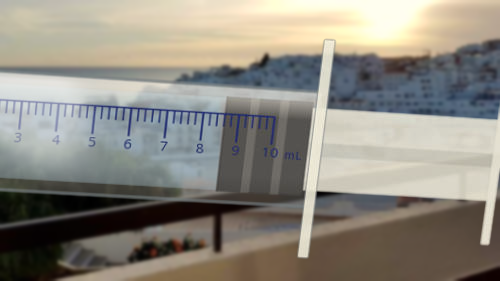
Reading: mL 8.6
